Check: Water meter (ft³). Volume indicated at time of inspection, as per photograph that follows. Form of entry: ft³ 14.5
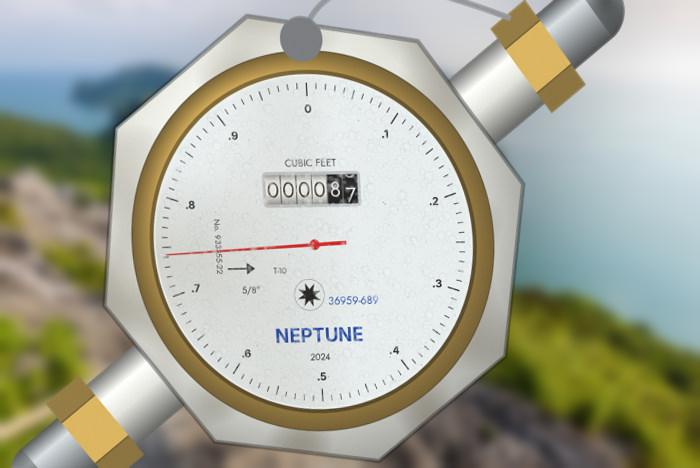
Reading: ft³ 86.74
